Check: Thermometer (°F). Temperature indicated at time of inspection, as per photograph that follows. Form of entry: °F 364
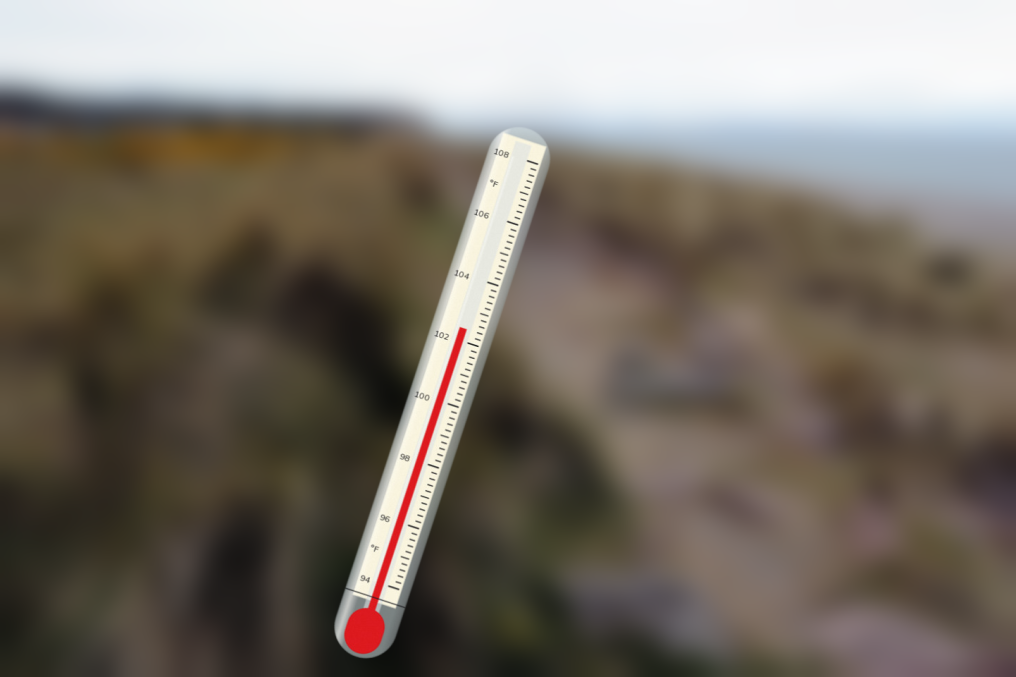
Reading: °F 102.4
